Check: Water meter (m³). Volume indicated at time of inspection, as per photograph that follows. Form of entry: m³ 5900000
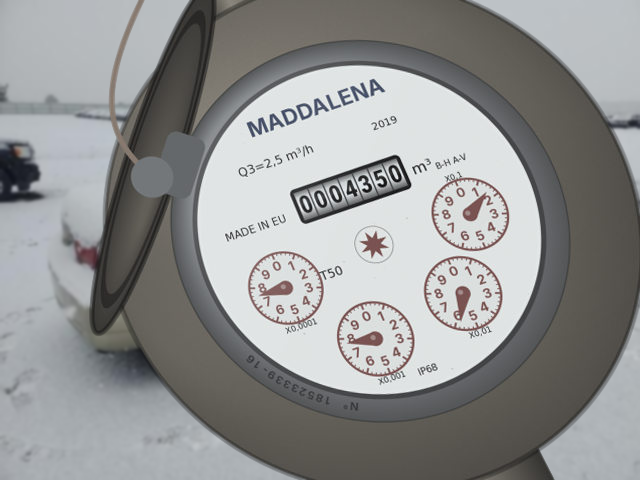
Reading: m³ 4350.1577
